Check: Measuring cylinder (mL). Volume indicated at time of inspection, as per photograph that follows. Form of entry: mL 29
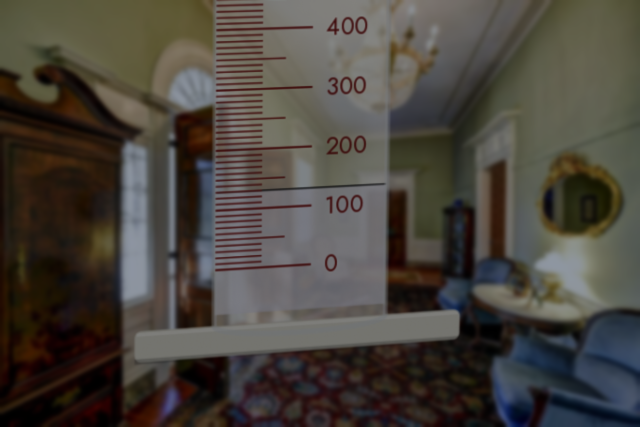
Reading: mL 130
